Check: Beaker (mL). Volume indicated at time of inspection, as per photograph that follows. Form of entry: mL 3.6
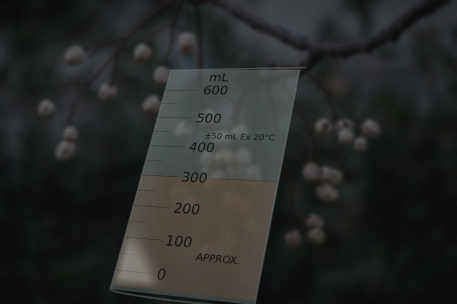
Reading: mL 300
